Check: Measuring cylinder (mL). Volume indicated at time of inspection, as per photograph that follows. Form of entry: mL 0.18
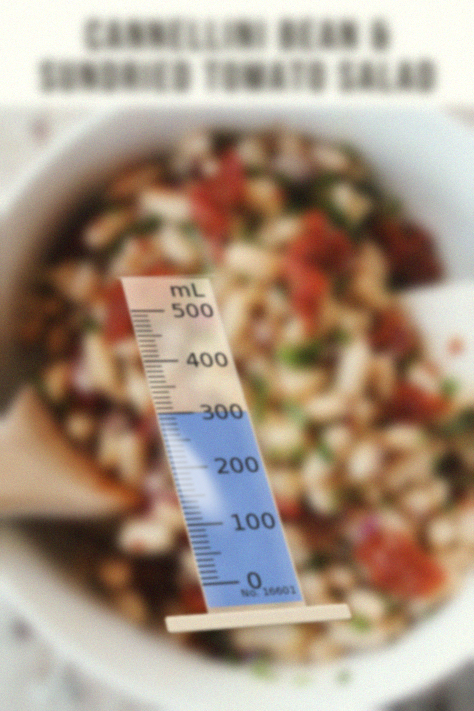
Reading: mL 300
